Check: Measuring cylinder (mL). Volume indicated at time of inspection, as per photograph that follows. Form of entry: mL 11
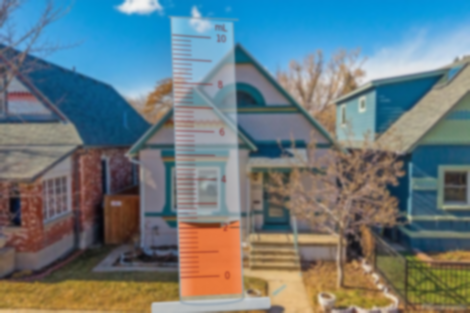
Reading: mL 2
